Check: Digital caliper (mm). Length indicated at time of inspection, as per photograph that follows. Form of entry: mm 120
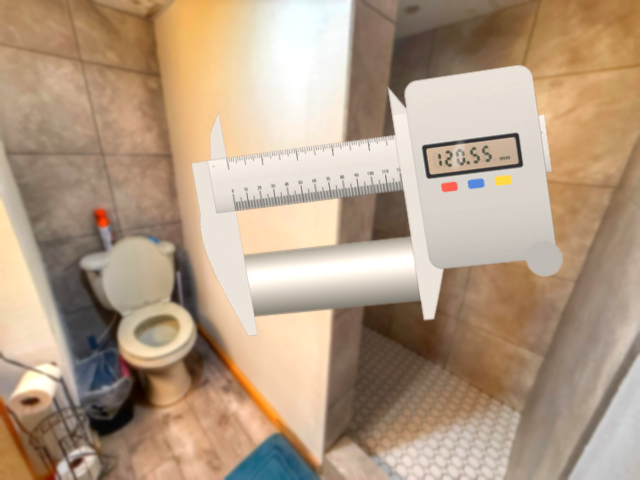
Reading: mm 120.55
